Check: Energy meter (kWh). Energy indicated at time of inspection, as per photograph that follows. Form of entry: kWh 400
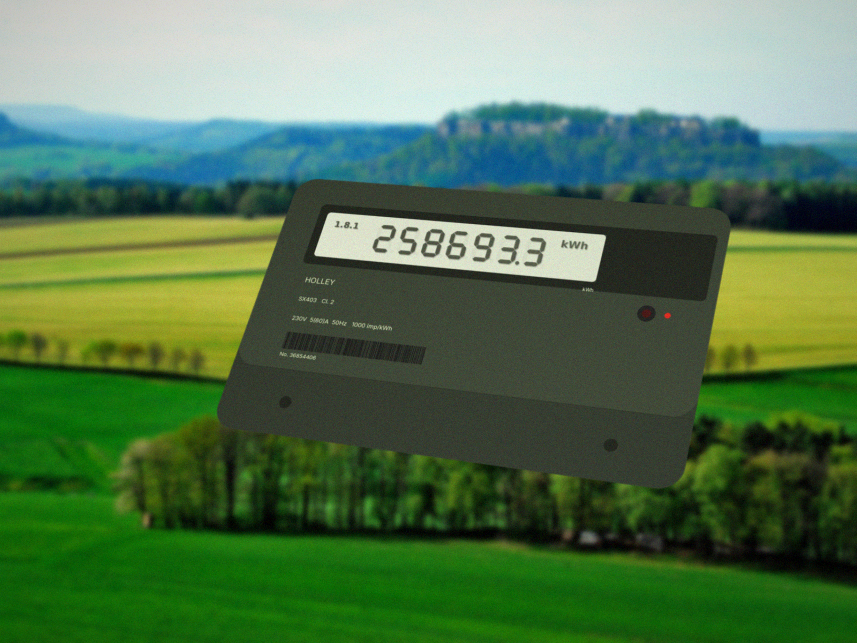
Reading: kWh 258693.3
